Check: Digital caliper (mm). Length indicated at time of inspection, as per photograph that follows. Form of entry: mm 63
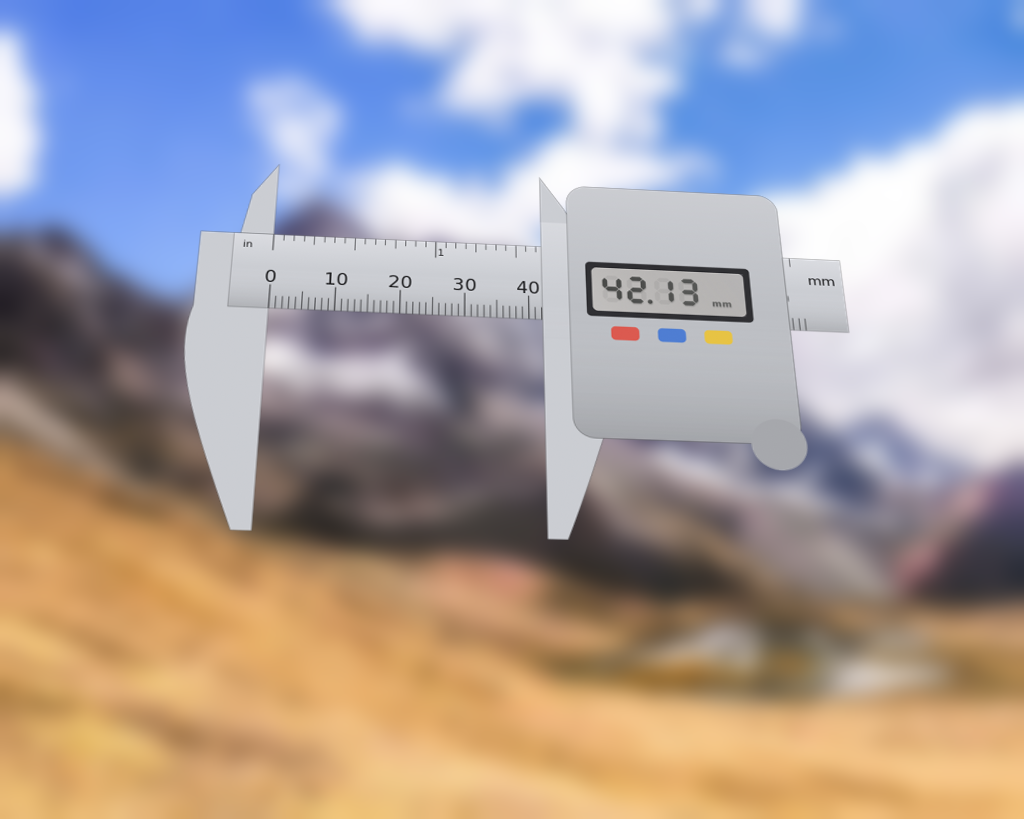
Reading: mm 42.13
